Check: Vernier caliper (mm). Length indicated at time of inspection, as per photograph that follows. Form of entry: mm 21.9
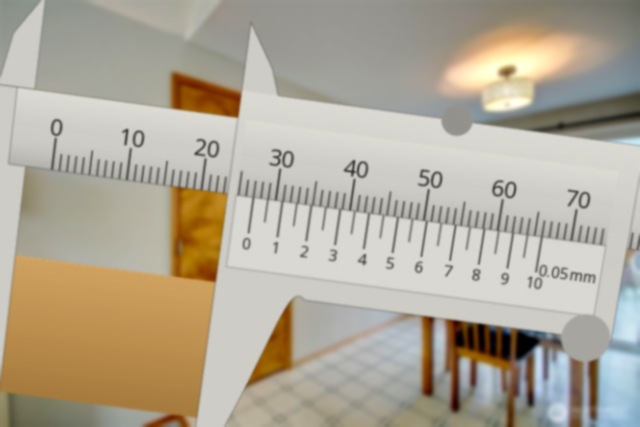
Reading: mm 27.0
